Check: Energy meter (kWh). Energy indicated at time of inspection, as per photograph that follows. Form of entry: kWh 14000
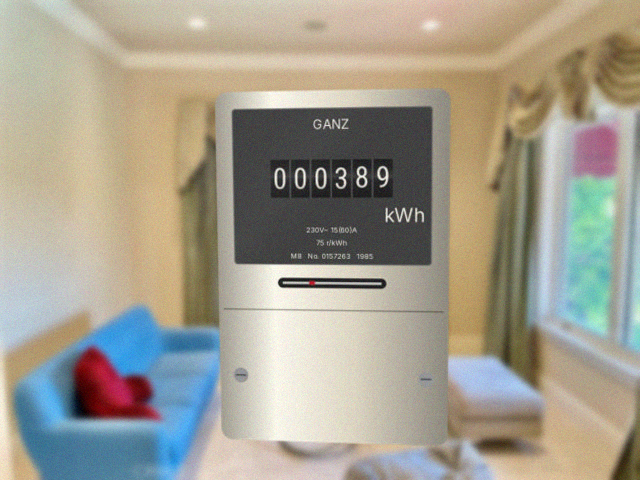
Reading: kWh 389
